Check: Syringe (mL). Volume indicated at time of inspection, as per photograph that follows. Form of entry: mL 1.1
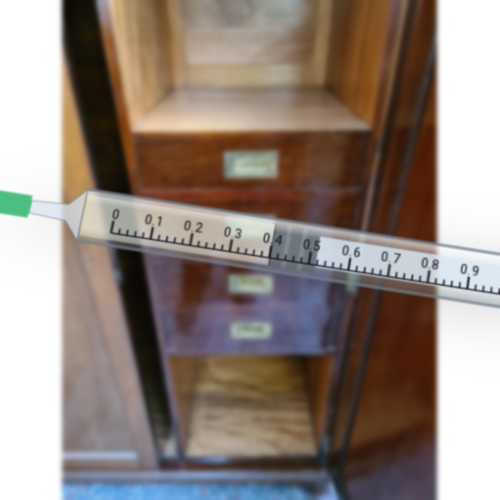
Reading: mL 0.4
